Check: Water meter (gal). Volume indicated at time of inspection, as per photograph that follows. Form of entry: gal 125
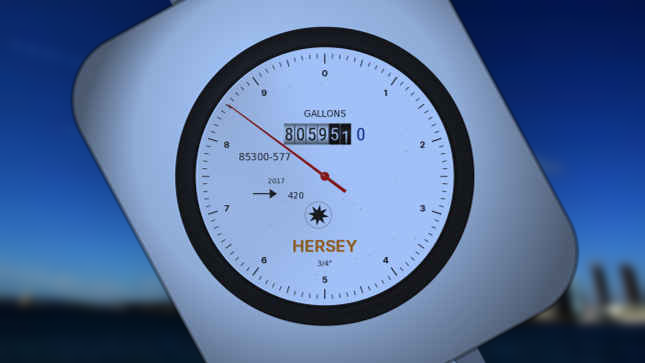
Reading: gal 8059508.5
